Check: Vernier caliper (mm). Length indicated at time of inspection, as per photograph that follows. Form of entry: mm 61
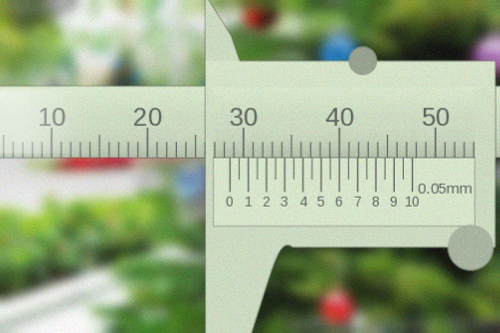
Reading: mm 28.6
